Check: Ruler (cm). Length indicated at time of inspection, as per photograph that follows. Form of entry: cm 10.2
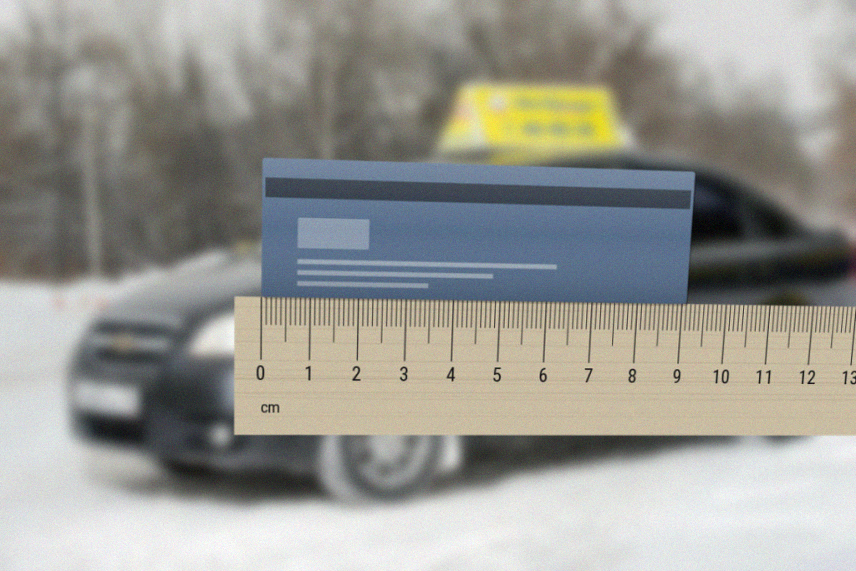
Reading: cm 9.1
